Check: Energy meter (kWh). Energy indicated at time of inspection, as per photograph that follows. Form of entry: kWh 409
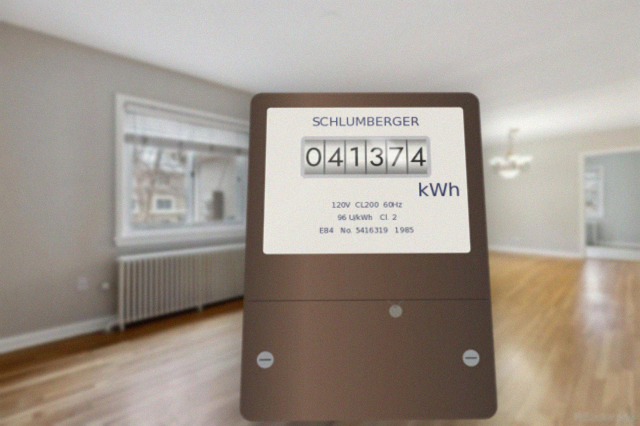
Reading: kWh 41374
